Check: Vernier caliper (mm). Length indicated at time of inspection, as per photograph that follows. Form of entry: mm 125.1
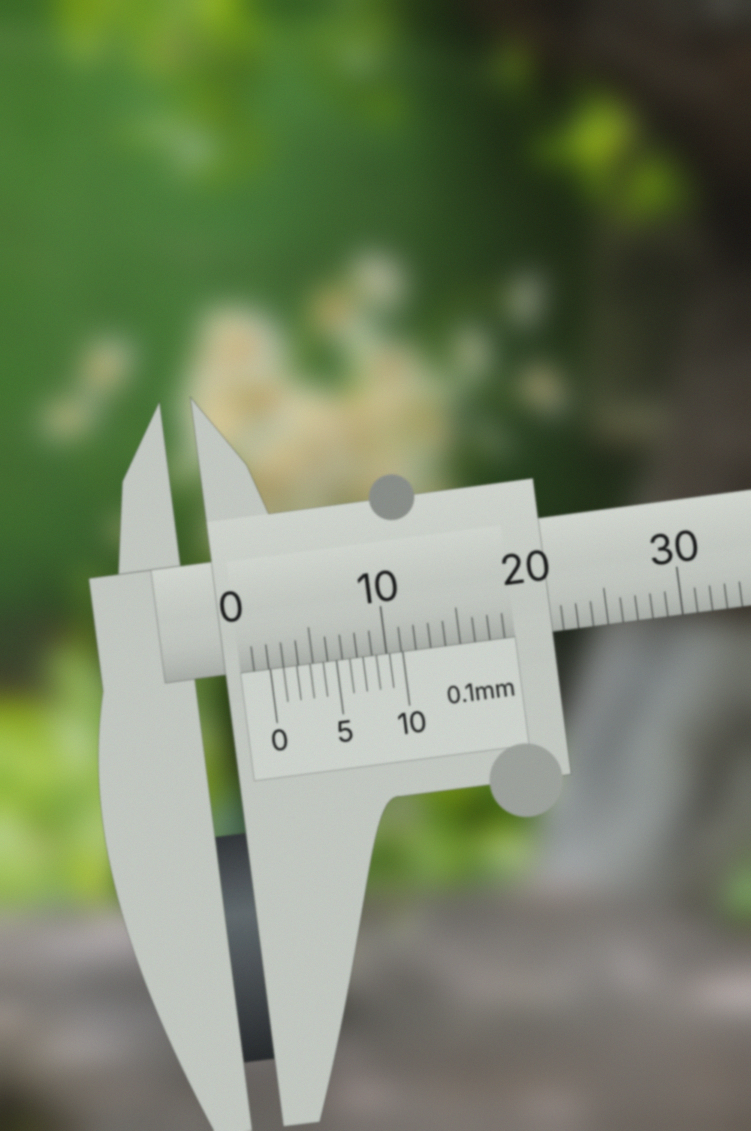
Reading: mm 2.1
